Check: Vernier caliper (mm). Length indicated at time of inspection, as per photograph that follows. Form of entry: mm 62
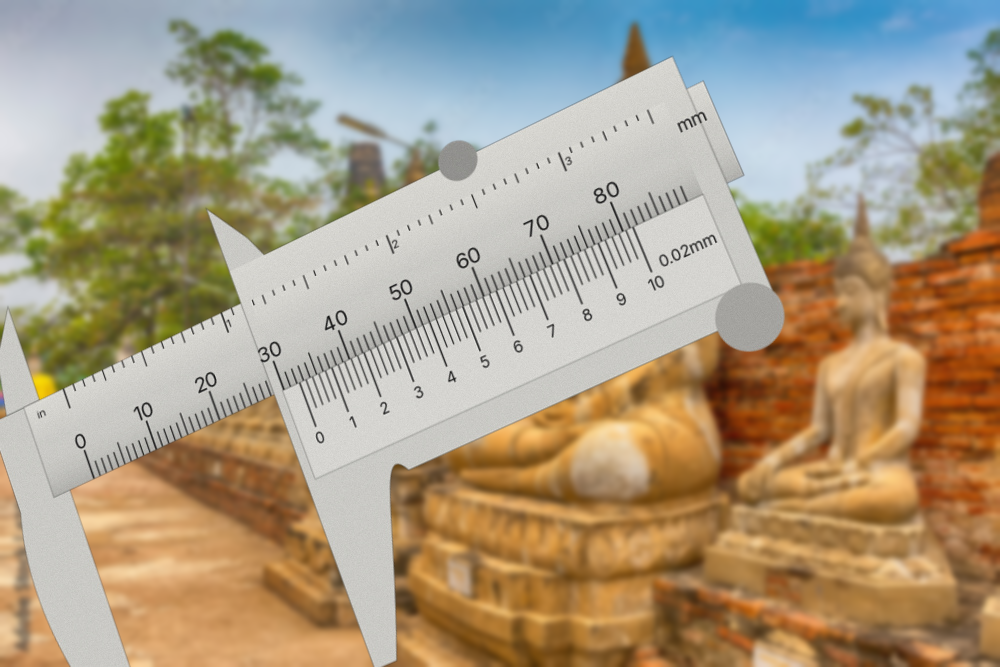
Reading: mm 32.4
